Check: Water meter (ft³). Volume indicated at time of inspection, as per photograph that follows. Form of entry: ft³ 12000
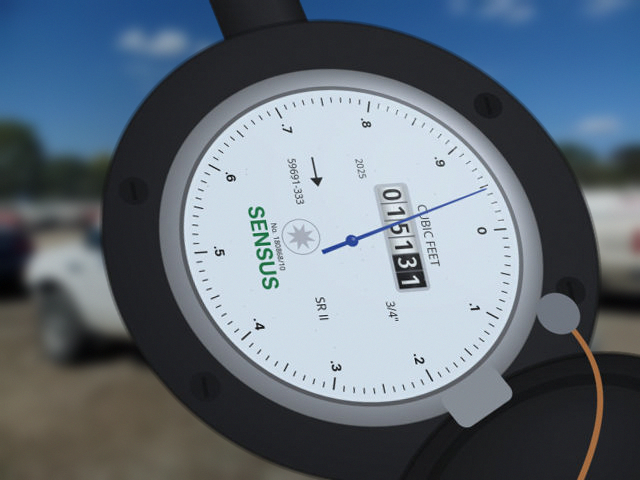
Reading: ft³ 15130.95
